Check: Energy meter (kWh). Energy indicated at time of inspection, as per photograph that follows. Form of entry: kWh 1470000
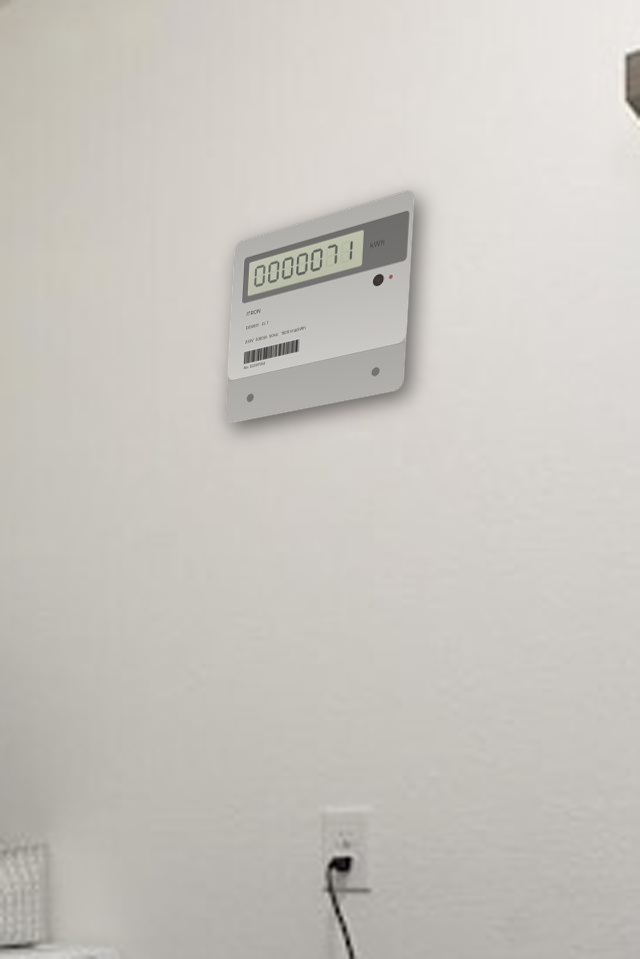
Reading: kWh 71
